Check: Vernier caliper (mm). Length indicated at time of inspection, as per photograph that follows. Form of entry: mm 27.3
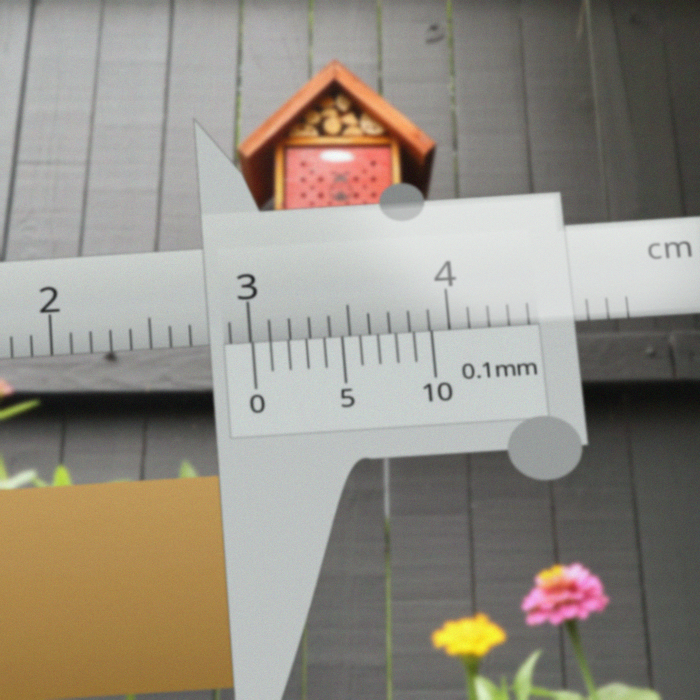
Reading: mm 30.1
